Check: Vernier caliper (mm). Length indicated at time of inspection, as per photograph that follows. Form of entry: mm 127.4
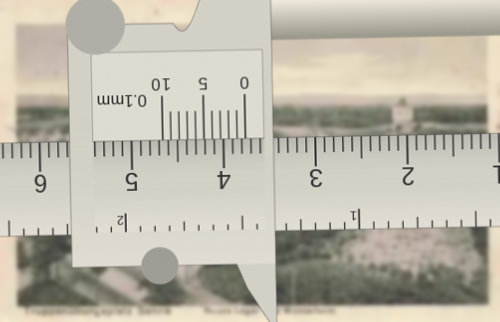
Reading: mm 37.6
